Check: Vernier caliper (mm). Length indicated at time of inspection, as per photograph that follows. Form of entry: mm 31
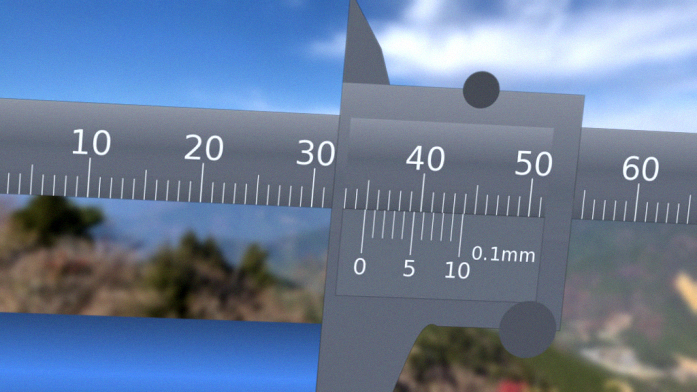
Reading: mm 34.9
